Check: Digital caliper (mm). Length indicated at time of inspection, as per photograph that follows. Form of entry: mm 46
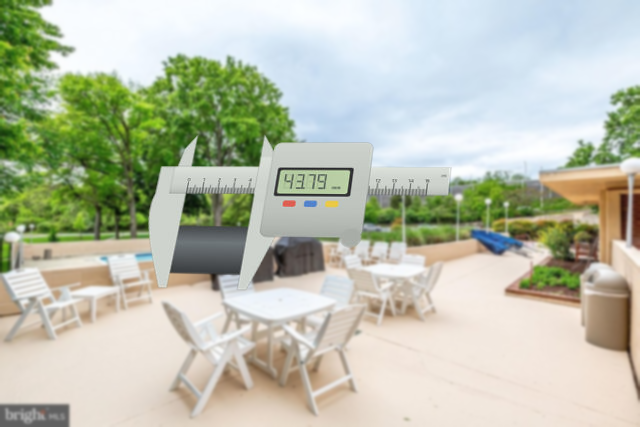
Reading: mm 43.79
